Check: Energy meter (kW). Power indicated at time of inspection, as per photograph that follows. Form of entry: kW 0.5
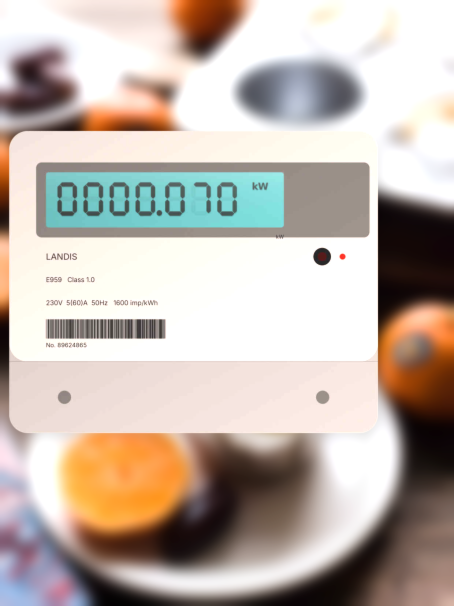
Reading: kW 0.070
